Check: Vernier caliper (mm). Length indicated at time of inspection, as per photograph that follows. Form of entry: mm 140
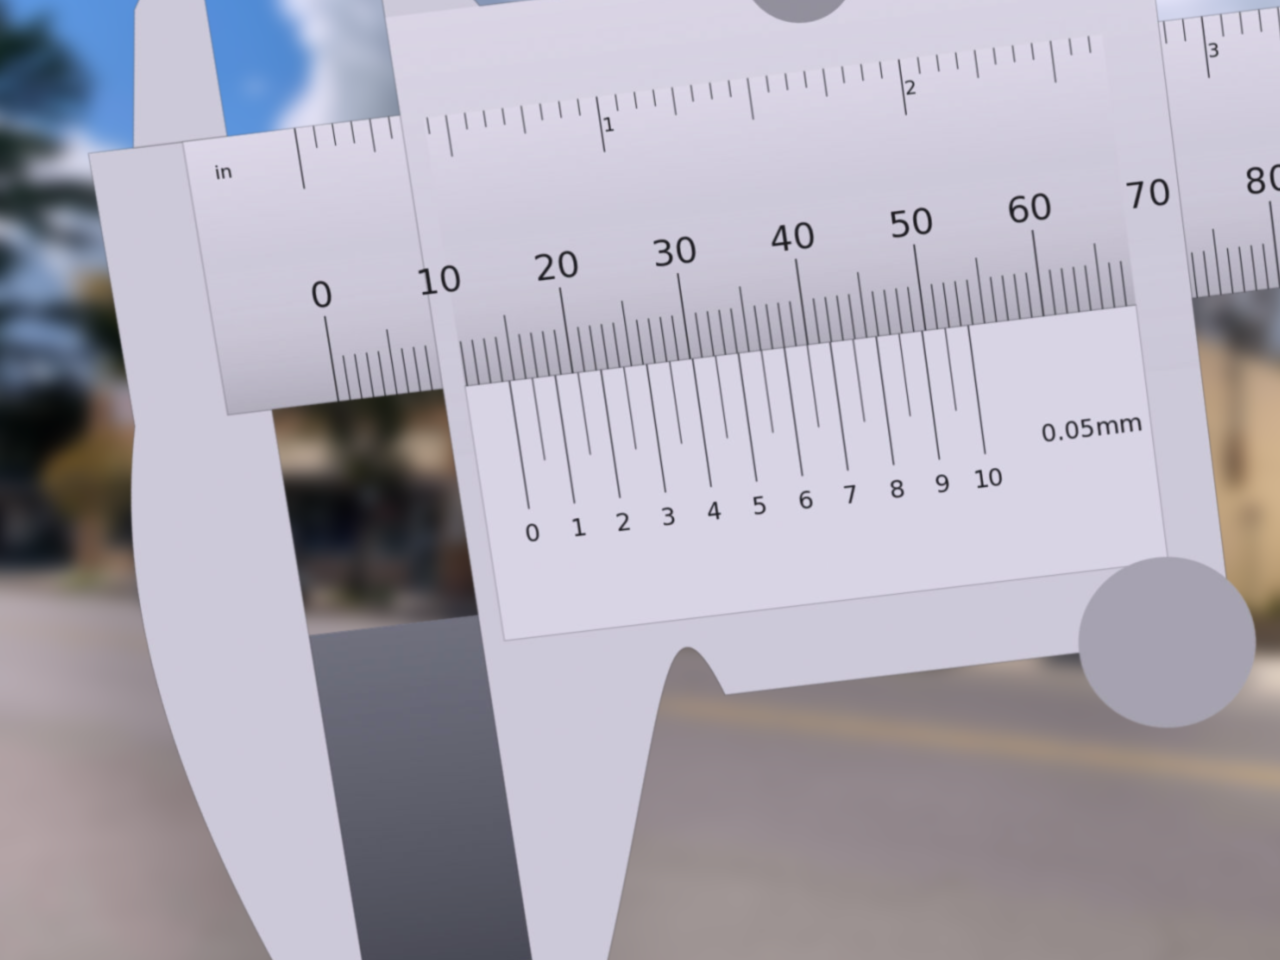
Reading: mm 14.6
